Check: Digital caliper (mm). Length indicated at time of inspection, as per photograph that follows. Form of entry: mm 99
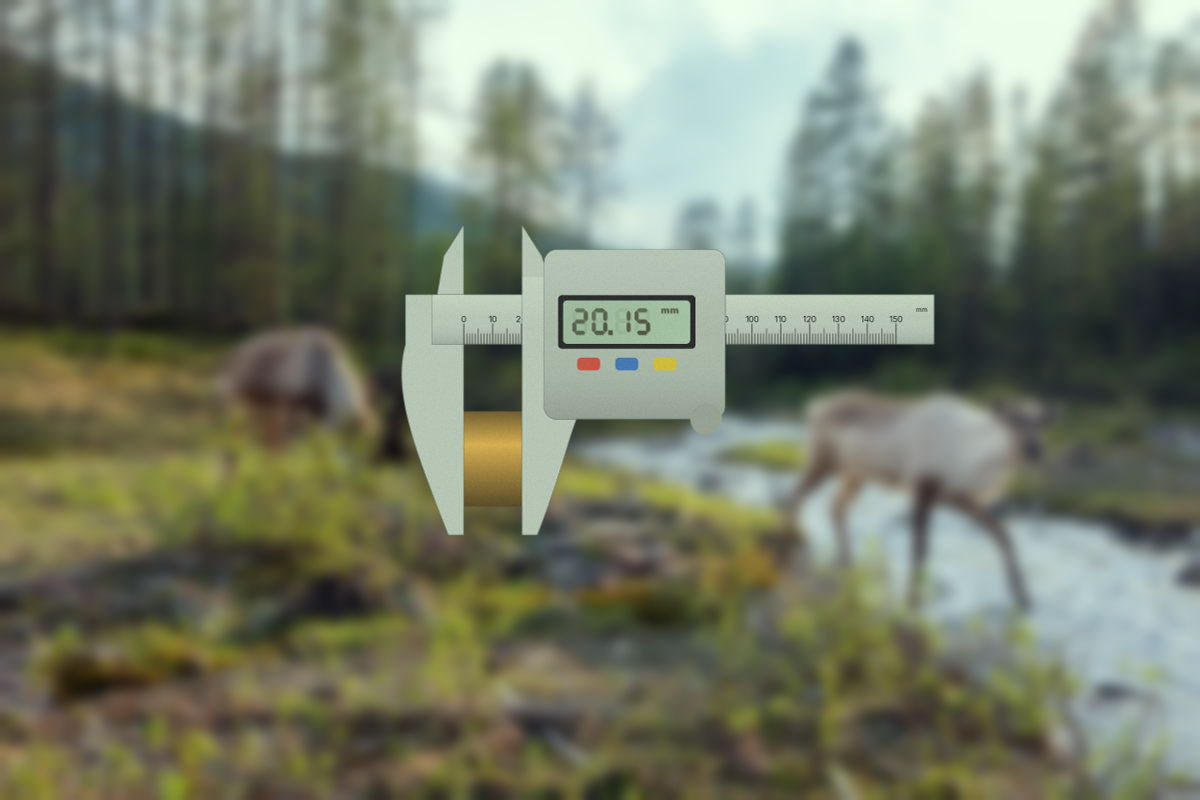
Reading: mm 20.15
